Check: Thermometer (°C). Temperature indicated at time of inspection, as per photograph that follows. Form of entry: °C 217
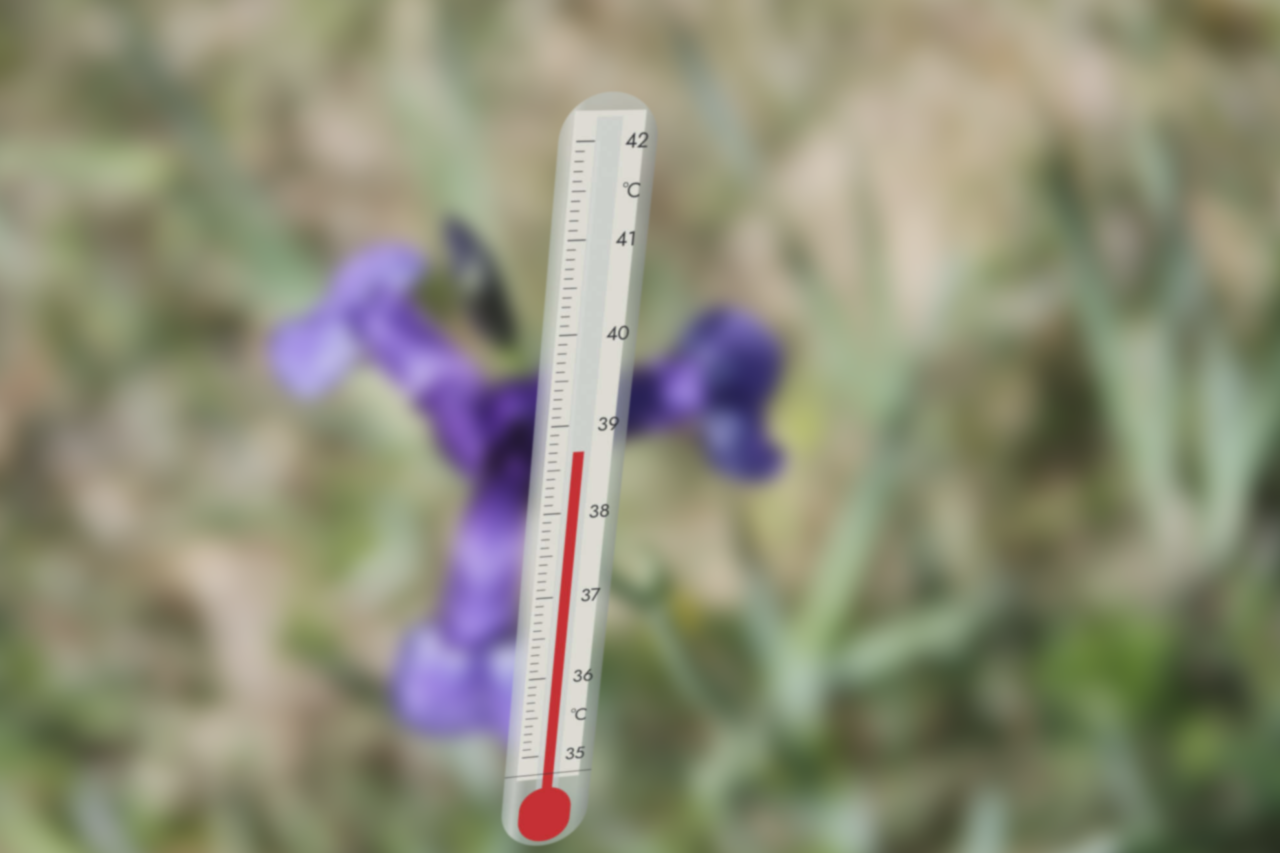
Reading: °C 38.7
